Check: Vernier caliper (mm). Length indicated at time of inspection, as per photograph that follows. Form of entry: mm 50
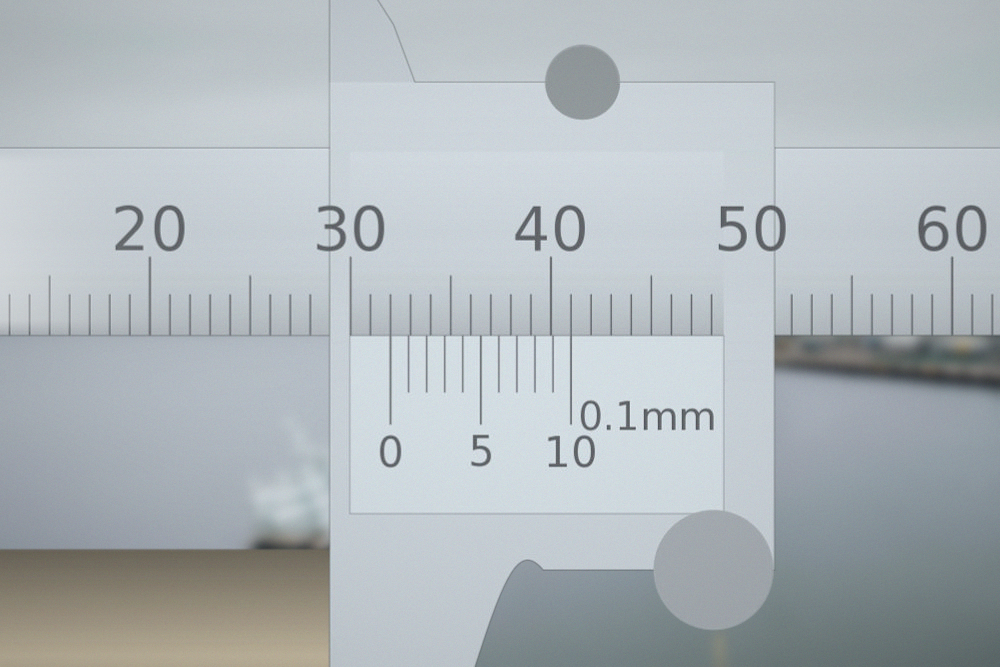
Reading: mm 32.0
